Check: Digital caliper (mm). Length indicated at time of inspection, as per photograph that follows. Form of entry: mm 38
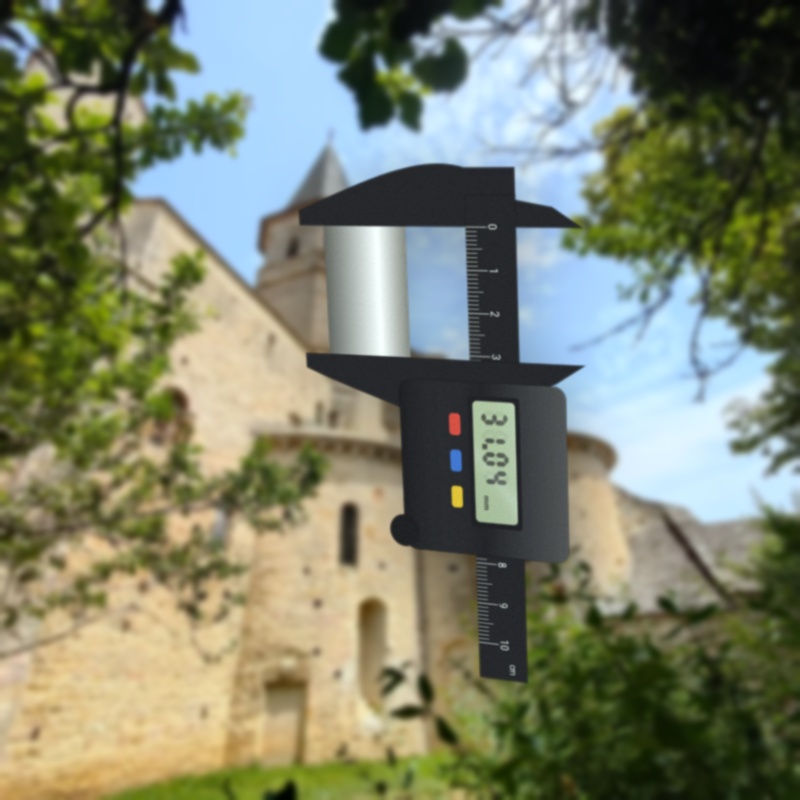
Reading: mm 31.04
